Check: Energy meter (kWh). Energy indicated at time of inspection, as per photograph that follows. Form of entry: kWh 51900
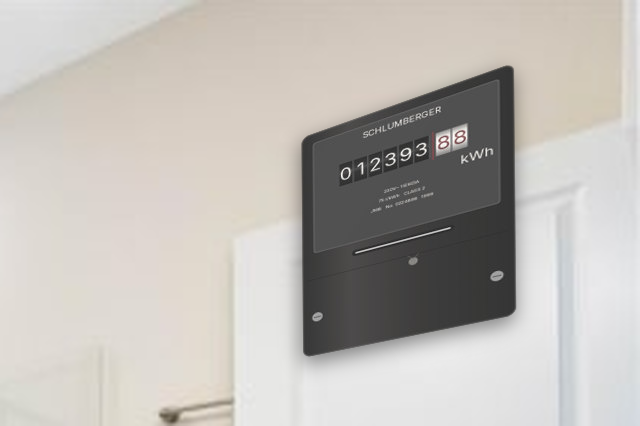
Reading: kWh 12393.88
